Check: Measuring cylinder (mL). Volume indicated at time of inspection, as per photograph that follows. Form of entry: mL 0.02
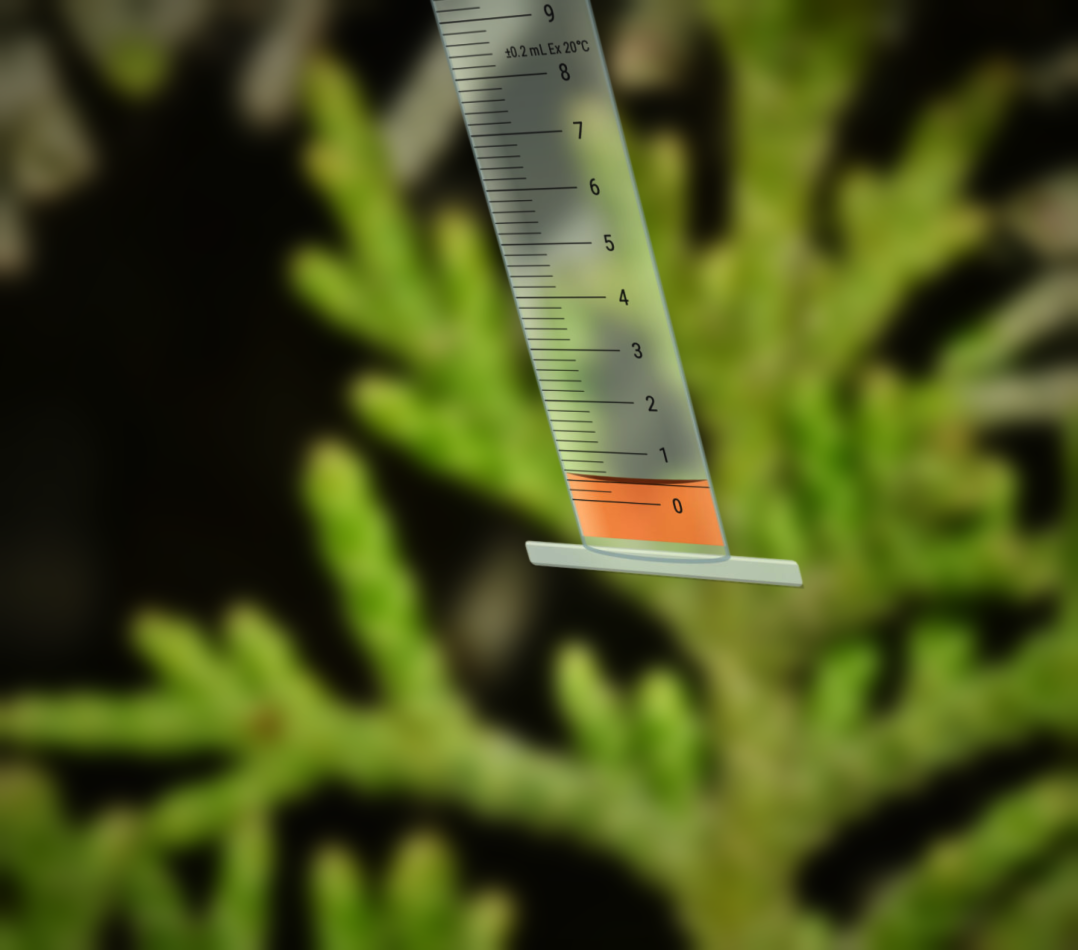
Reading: mL 0.4
